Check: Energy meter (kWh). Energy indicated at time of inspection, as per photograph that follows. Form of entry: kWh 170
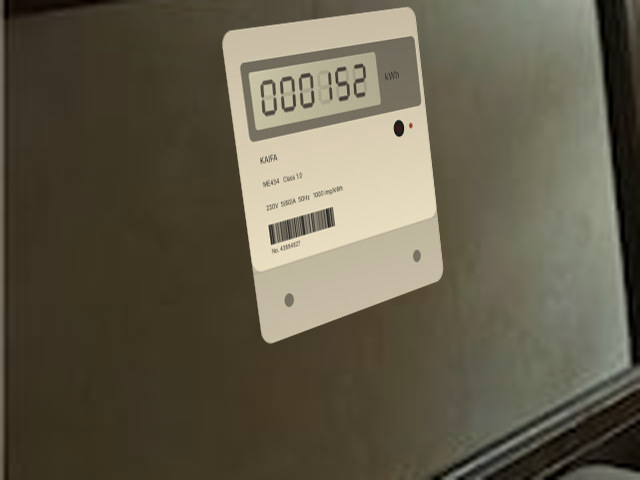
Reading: kWh 152
